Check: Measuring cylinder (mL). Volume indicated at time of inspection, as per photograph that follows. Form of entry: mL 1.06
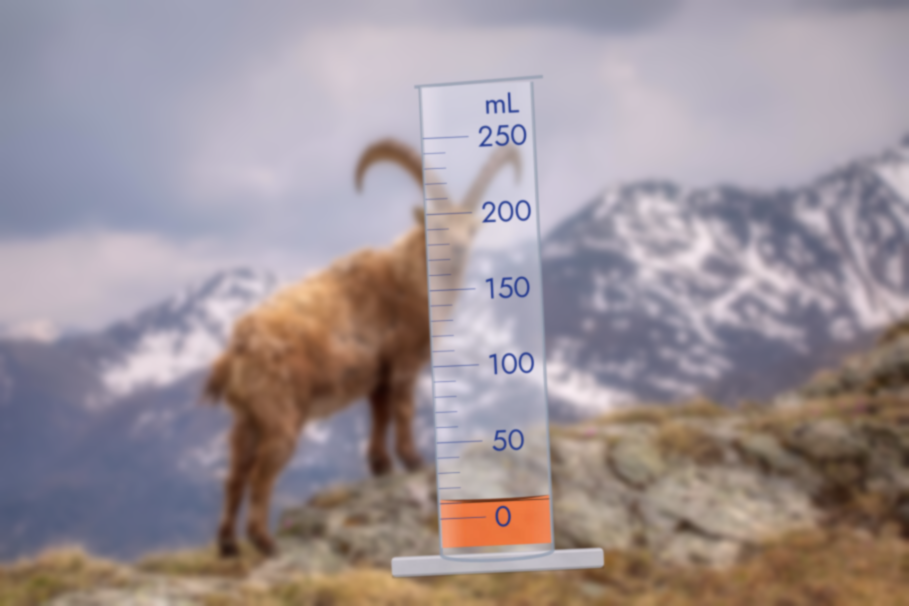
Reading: mL 10
